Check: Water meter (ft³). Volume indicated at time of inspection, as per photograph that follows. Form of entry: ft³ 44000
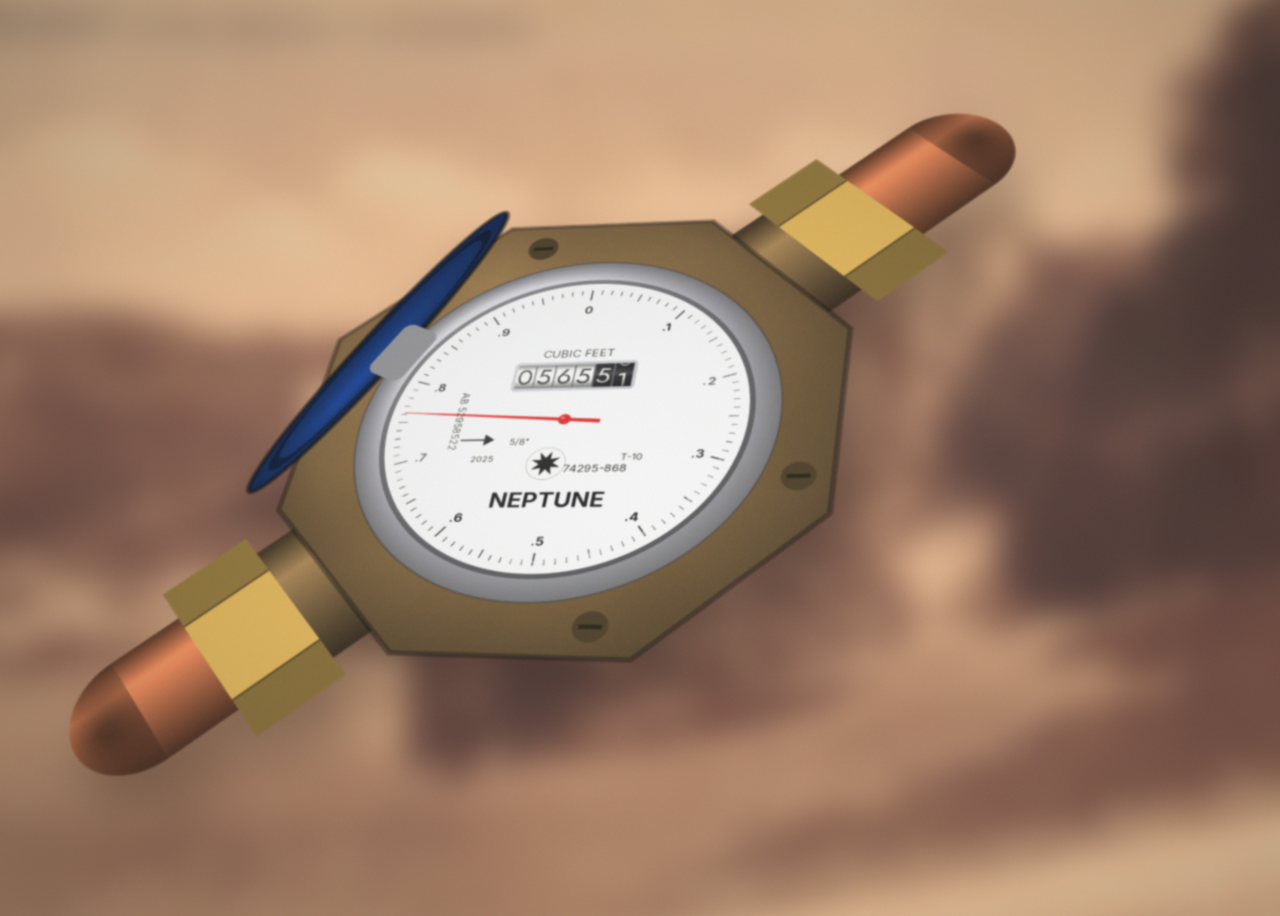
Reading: ft³ 56550.76
